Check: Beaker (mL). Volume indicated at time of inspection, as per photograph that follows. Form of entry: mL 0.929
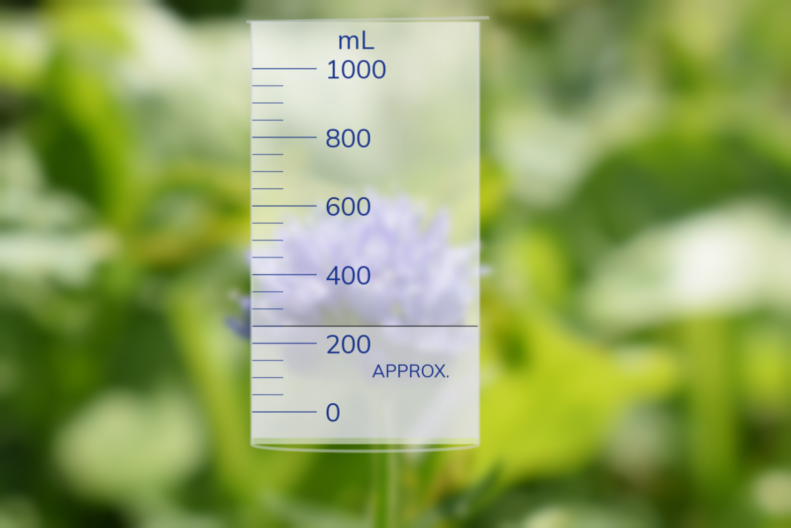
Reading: mL 250
